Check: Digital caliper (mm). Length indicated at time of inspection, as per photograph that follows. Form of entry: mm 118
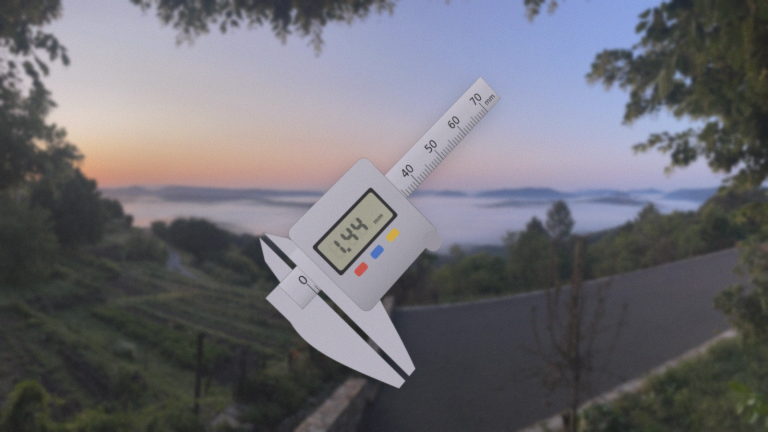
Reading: mm 1.44
